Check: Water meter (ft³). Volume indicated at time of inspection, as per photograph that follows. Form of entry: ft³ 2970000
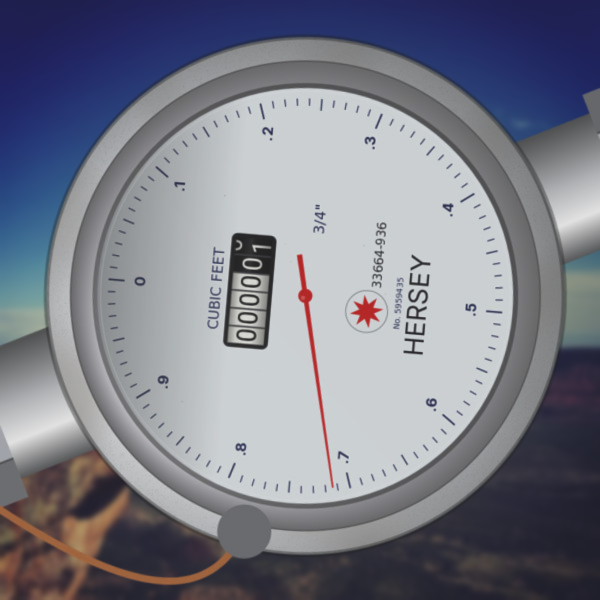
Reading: ft³ 0.71
